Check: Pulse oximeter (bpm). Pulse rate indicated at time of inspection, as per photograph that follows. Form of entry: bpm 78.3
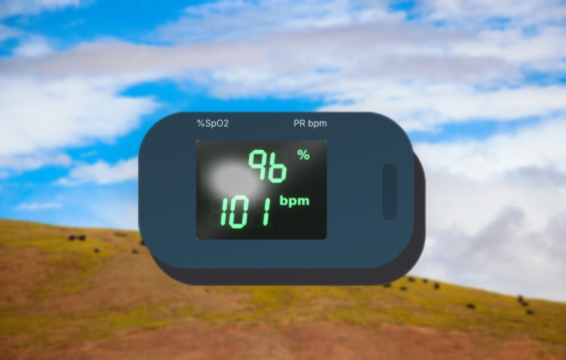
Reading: bpm 101
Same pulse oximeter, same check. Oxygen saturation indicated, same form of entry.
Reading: % 96
